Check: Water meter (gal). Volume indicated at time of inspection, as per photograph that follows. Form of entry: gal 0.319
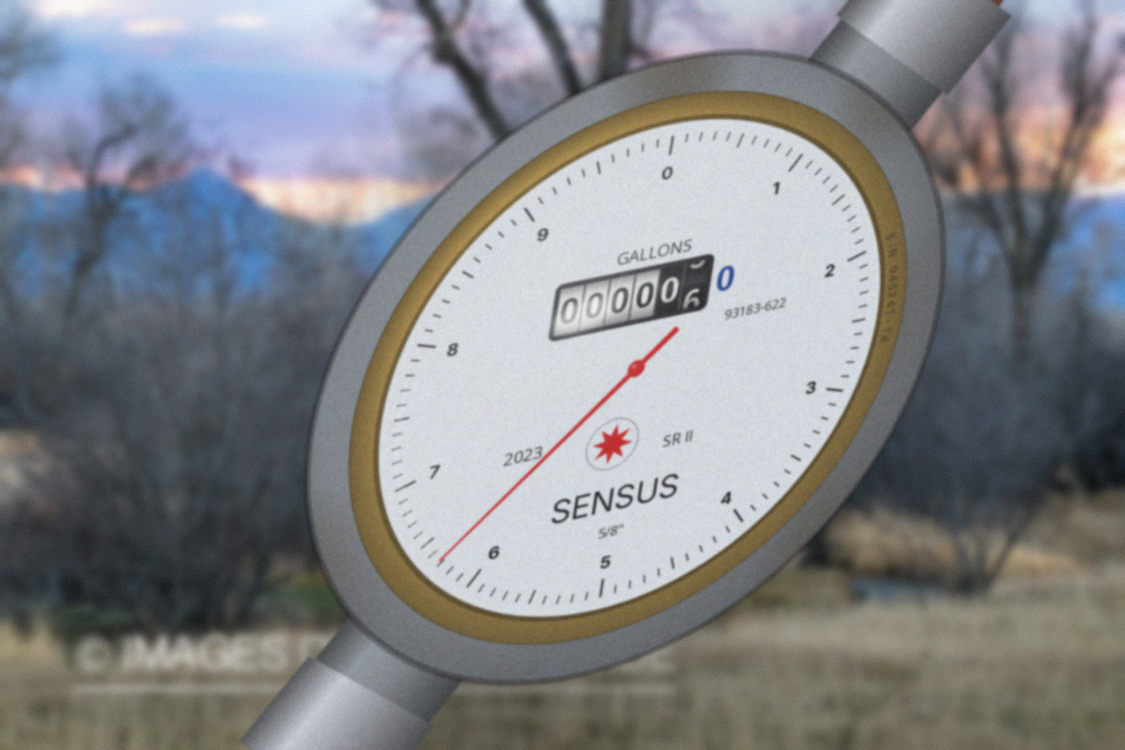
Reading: gal 56.3
